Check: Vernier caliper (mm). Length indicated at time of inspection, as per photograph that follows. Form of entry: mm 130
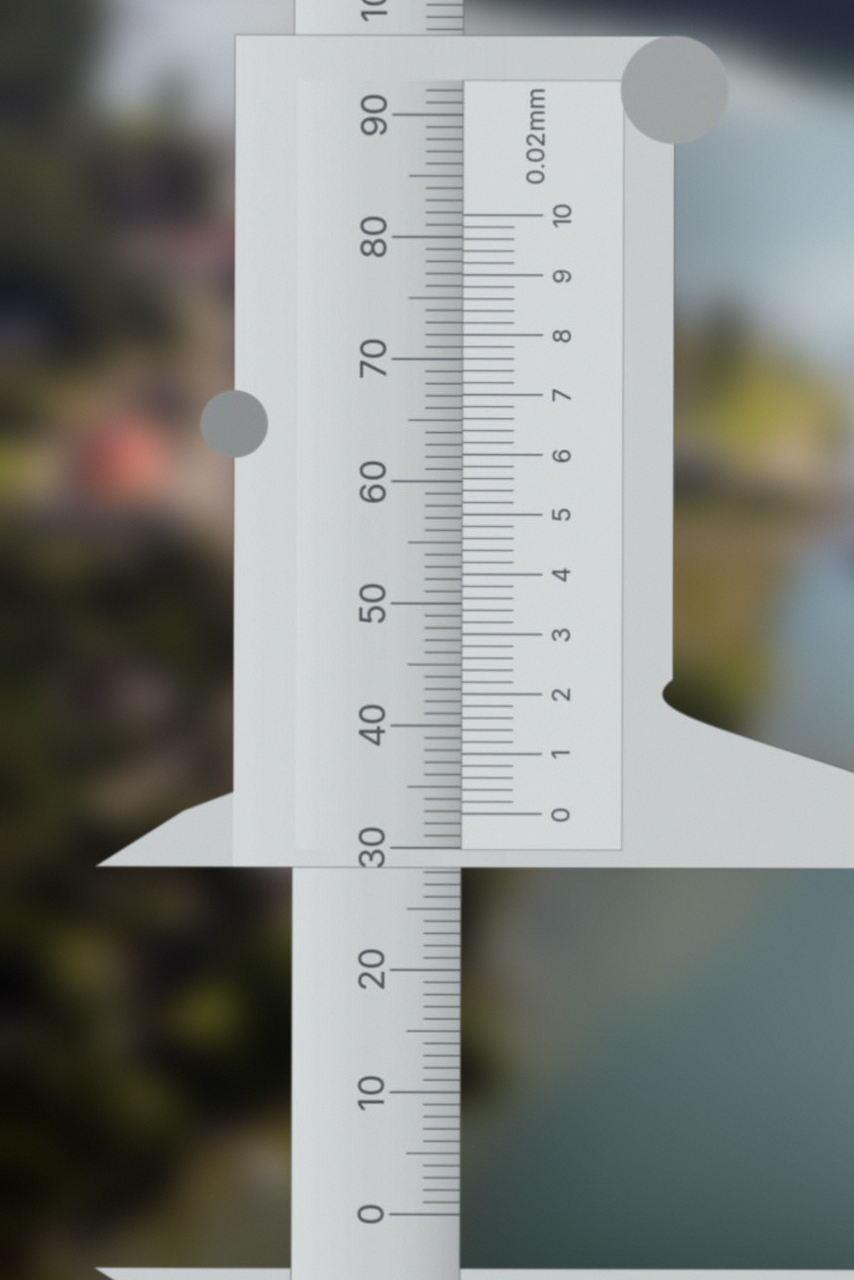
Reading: mm 32.8
